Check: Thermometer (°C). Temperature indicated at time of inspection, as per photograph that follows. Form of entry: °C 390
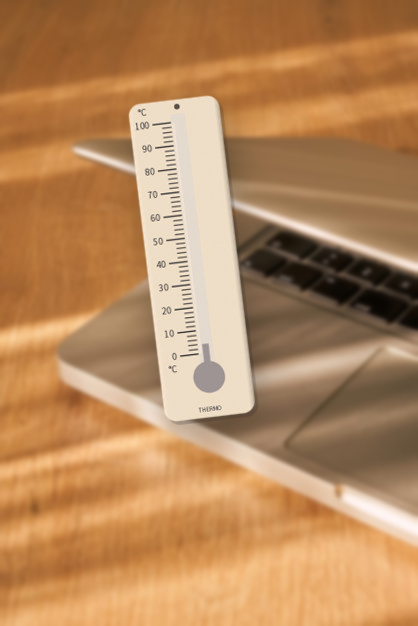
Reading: °C 4
